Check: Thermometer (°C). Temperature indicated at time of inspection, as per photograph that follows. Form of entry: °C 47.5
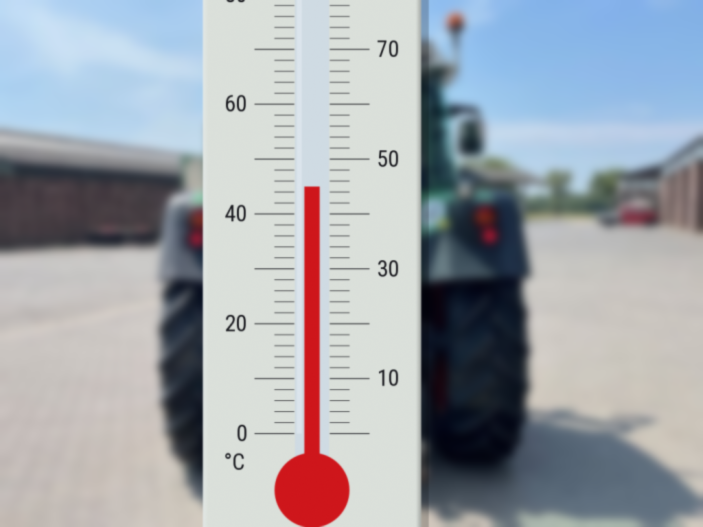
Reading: °C 45
